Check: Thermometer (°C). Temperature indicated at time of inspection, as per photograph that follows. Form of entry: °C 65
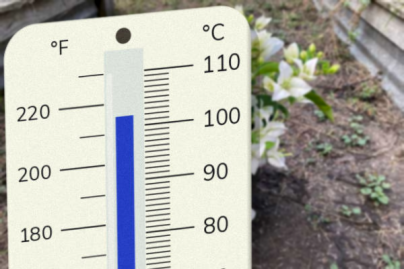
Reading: °C 102
